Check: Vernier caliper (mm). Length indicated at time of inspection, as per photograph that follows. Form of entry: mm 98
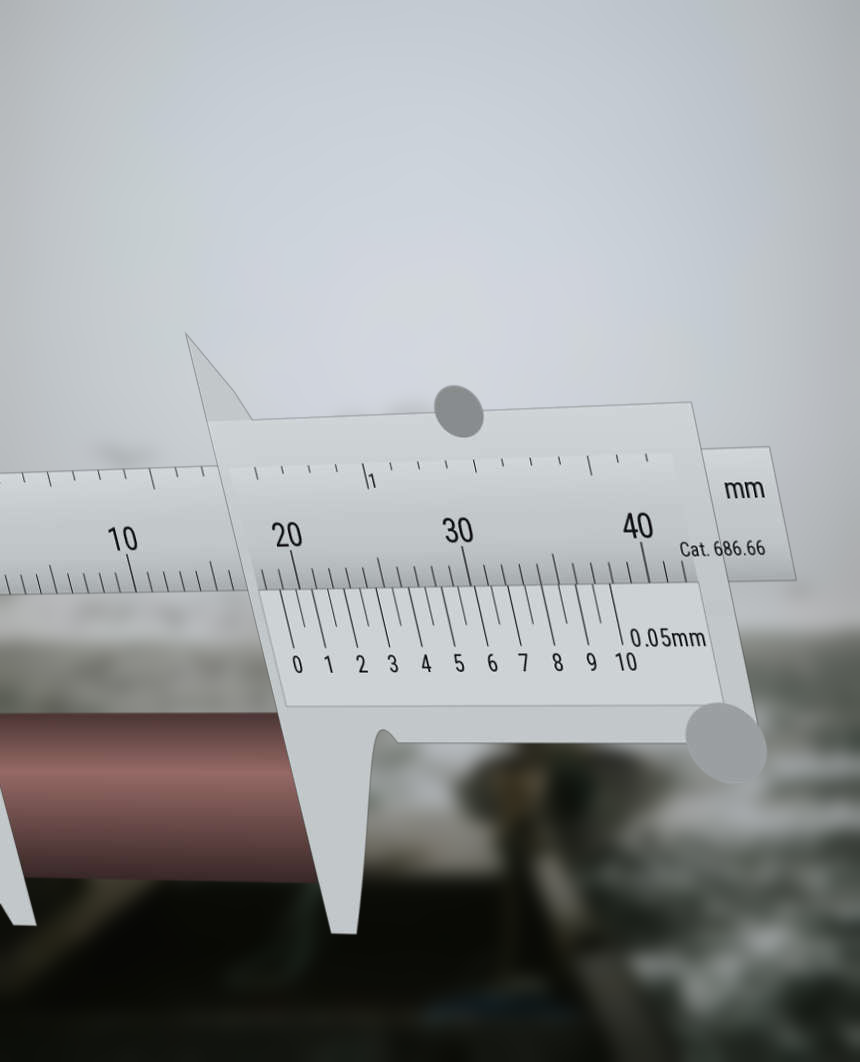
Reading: mm 18.8
